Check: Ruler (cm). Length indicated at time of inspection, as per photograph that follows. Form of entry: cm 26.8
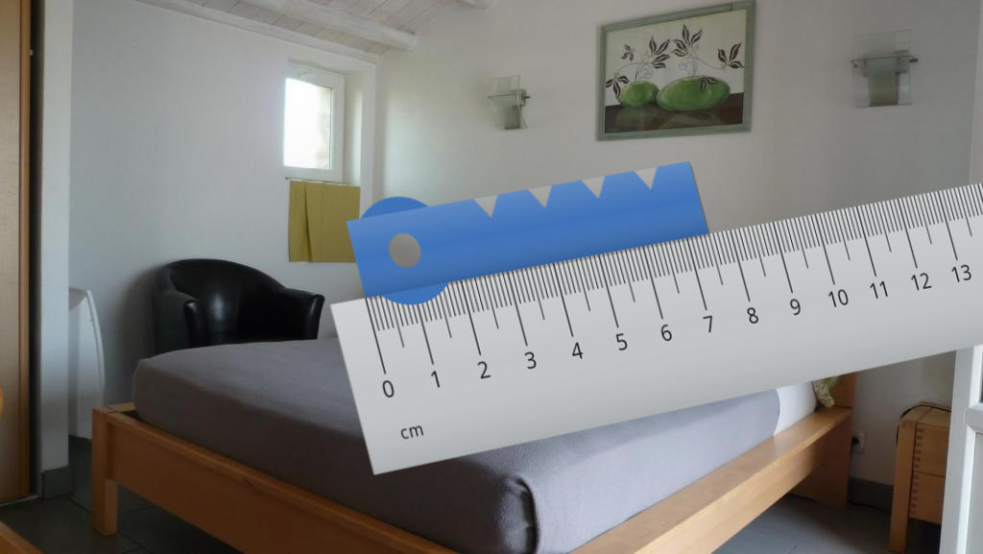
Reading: cm 7.5
